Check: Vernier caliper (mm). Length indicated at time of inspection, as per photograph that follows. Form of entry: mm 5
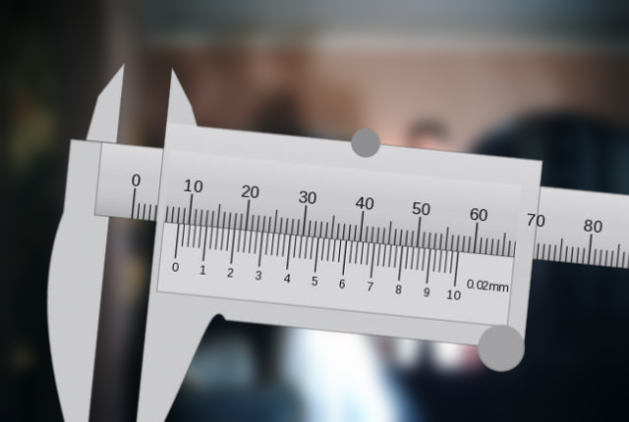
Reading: mm 8.2
